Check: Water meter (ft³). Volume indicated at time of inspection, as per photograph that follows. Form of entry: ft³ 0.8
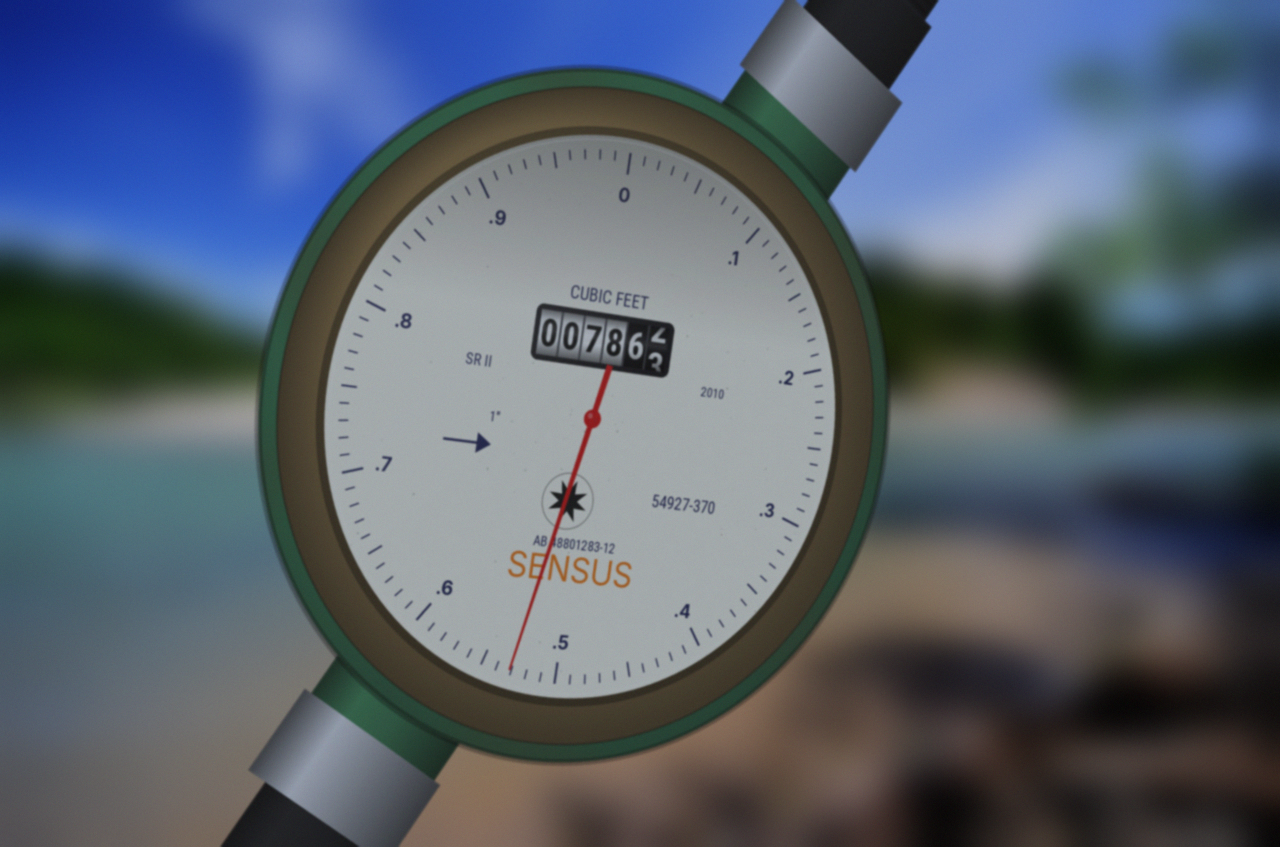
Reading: ft³ 7862.53
